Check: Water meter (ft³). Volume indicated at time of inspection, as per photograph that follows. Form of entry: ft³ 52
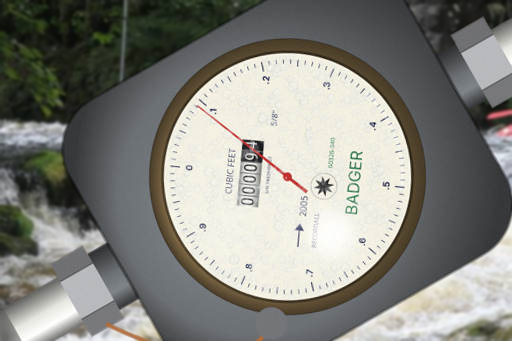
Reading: ft³ 94.09
